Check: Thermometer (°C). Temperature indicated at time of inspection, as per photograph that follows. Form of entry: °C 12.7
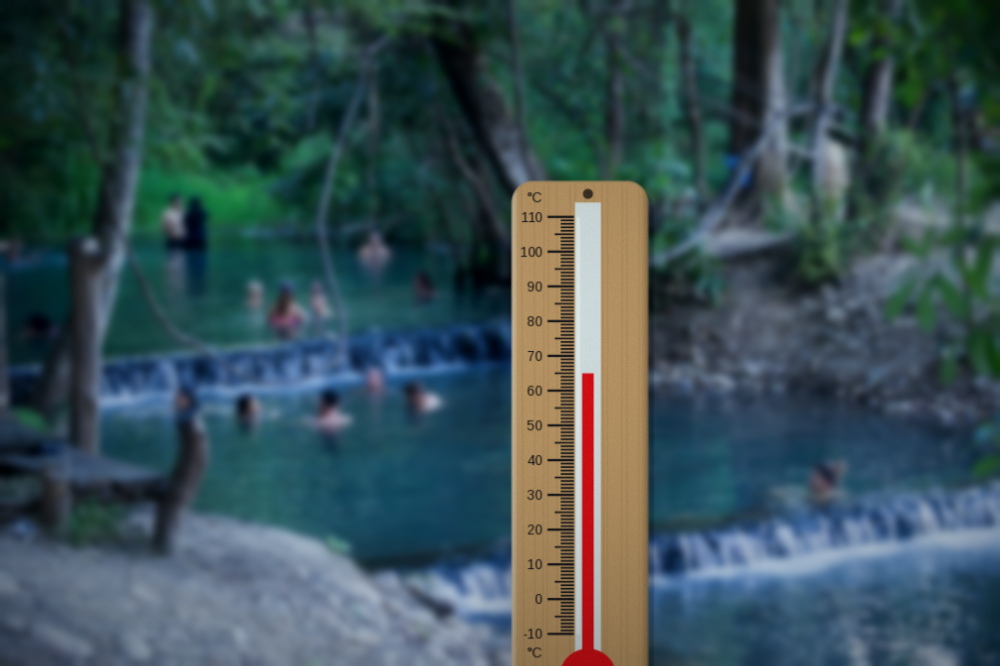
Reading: °C 65
